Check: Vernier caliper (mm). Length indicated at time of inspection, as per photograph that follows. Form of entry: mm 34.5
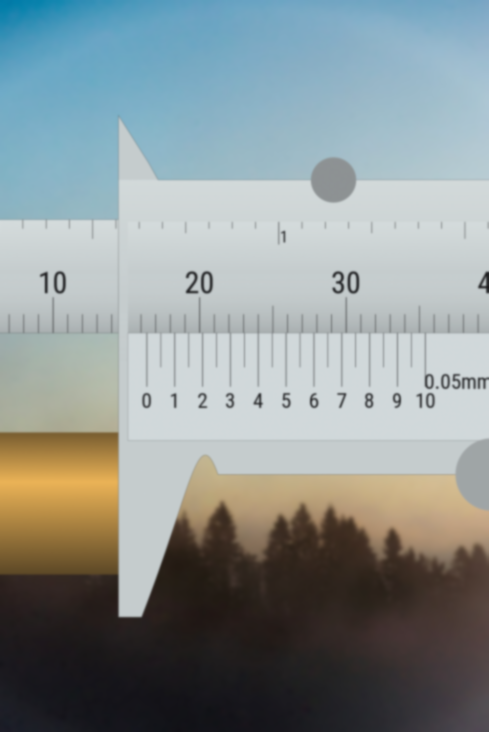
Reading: mm 16.4
